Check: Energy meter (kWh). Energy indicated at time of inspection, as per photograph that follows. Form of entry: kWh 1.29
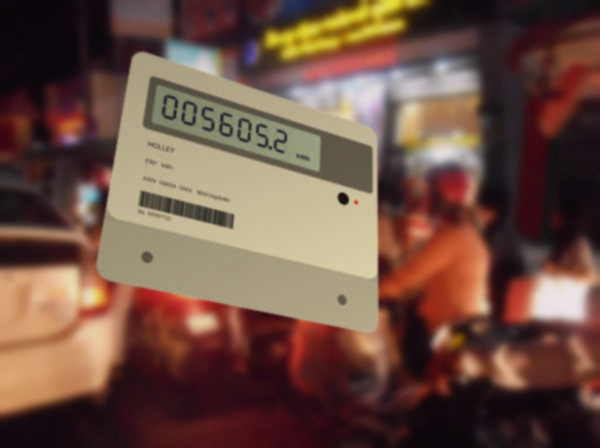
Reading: kWh 5605.2
